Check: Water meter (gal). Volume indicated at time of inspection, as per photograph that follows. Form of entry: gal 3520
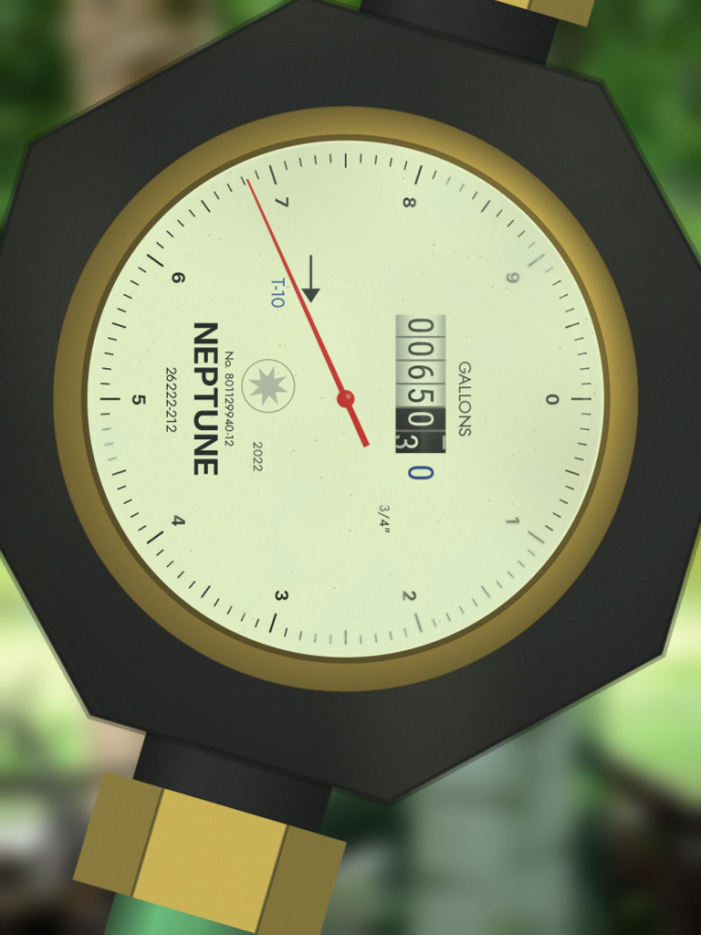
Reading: gal 65026.8
